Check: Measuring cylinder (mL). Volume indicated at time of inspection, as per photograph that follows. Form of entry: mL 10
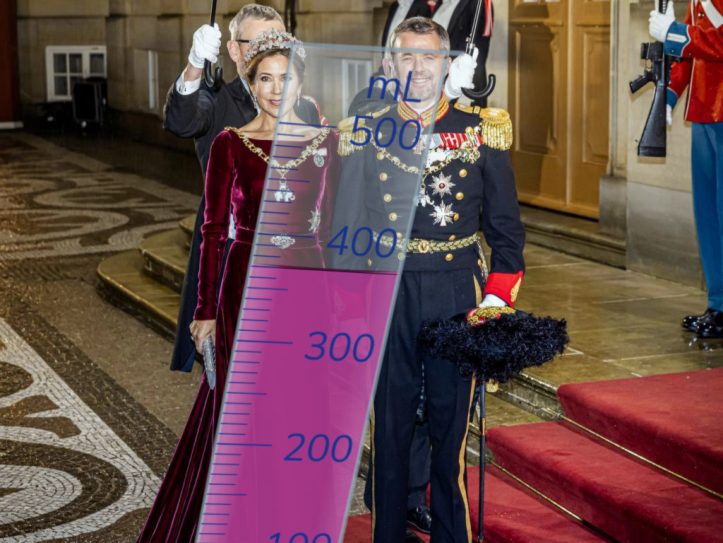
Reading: mL 370
